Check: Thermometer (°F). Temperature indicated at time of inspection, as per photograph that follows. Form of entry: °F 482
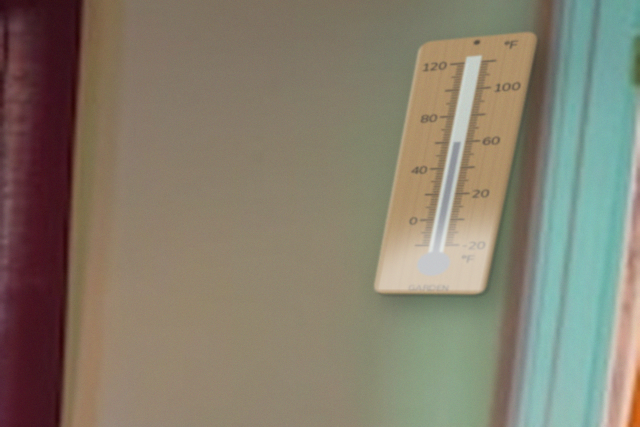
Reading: °F 60
